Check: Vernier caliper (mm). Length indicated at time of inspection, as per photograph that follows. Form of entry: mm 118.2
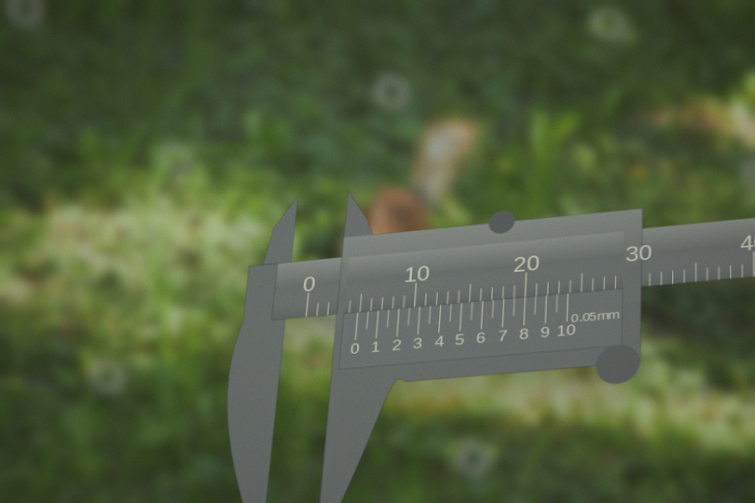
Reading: mm 4.8
